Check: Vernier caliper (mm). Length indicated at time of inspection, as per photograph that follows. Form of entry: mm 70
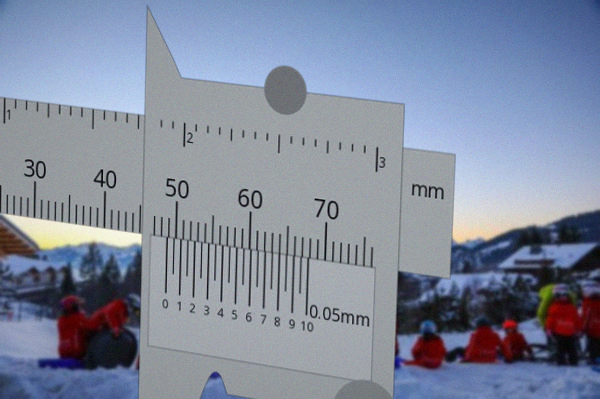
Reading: mm 48.8
